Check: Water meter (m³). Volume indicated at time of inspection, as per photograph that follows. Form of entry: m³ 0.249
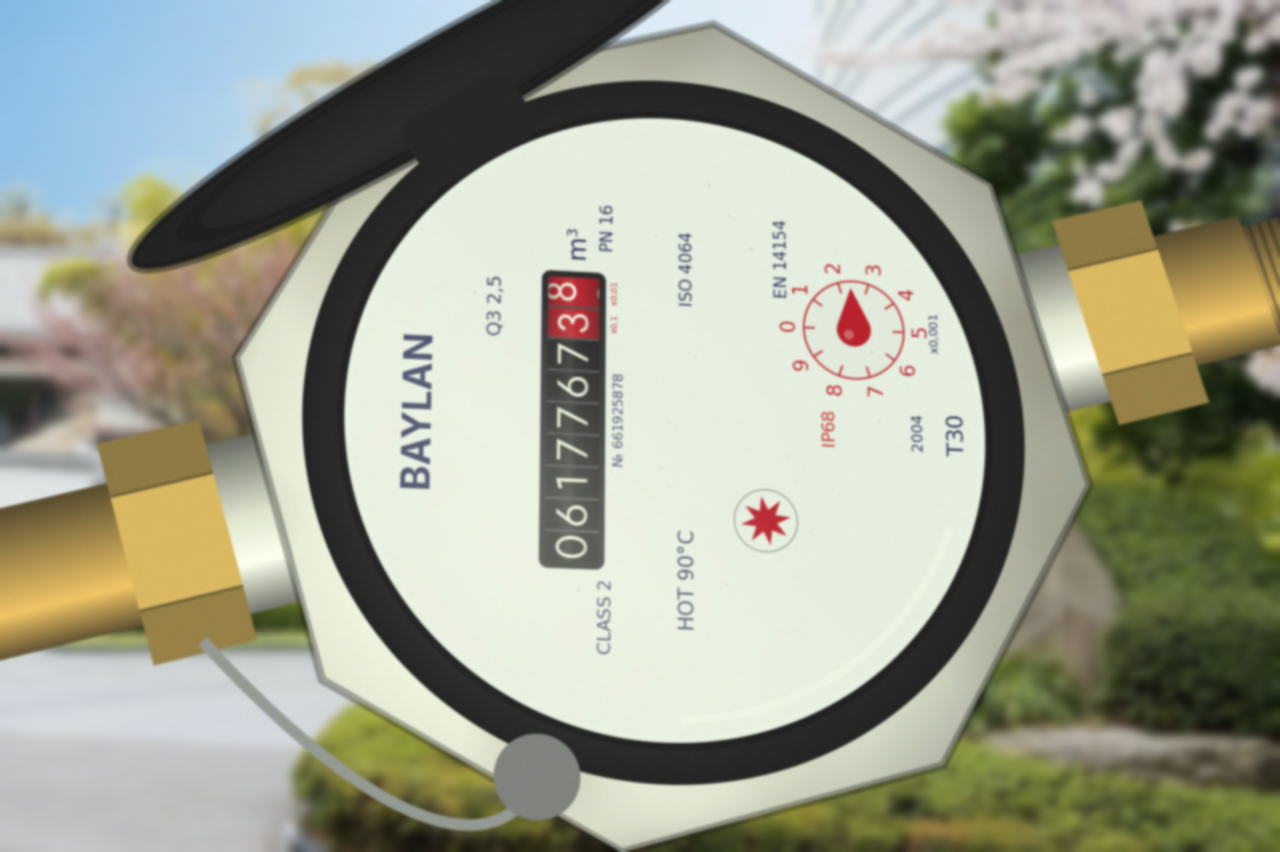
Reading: m³ 617767.382
